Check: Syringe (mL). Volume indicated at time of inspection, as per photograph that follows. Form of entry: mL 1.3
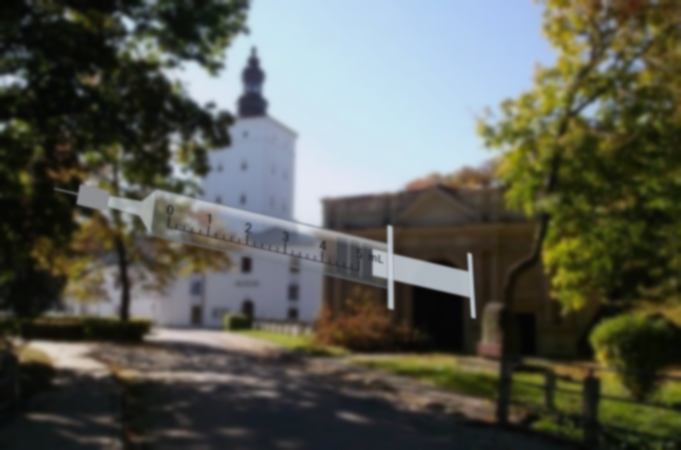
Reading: mL 4.4
